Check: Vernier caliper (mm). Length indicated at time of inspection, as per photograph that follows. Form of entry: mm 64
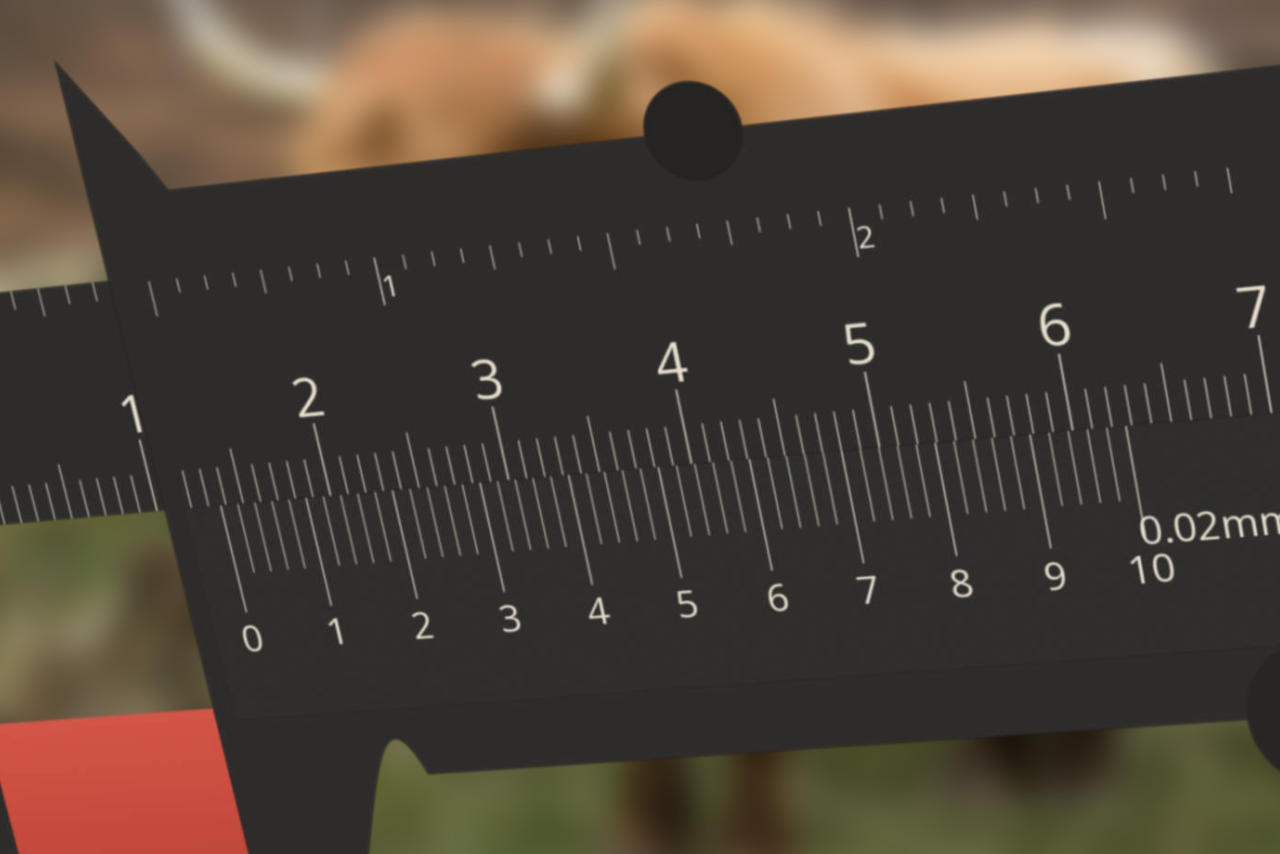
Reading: mm 13.7
